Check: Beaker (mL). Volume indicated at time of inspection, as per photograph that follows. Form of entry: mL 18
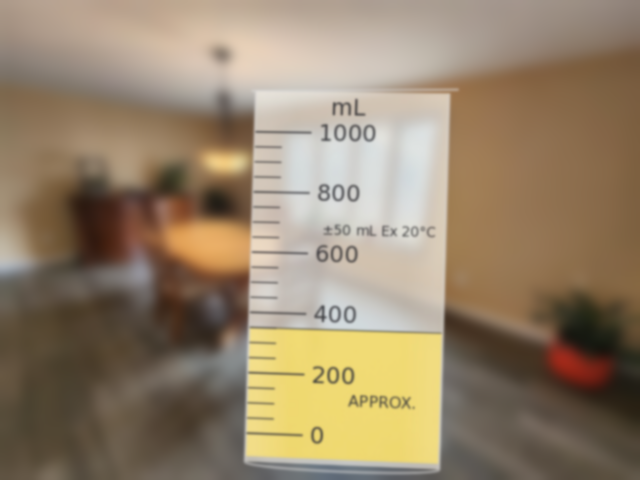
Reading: mL 350
